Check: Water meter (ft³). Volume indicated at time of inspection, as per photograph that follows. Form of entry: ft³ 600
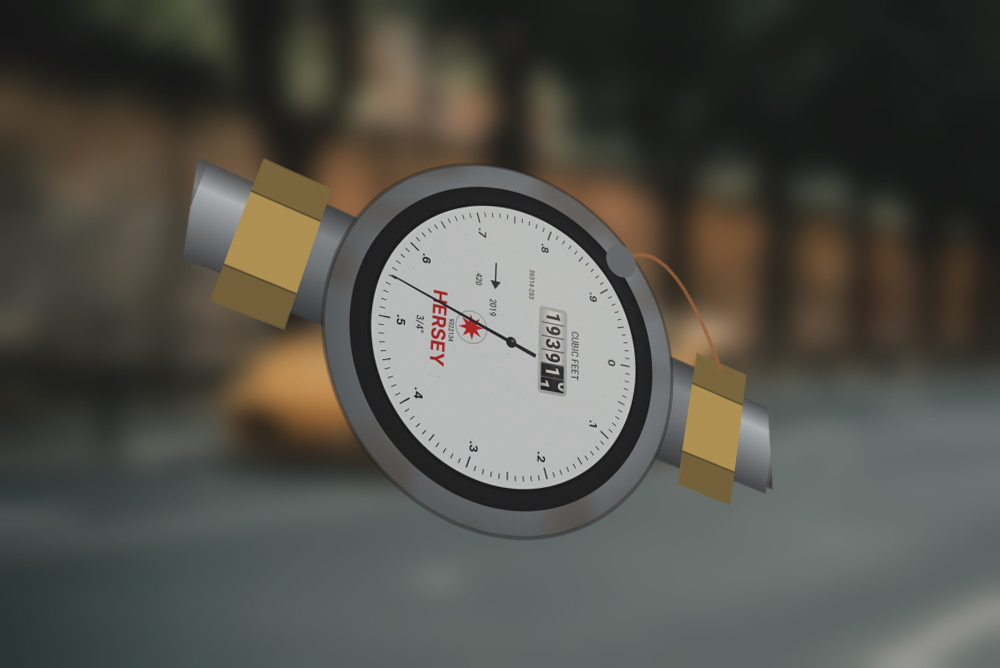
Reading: ft³ 193910.55
